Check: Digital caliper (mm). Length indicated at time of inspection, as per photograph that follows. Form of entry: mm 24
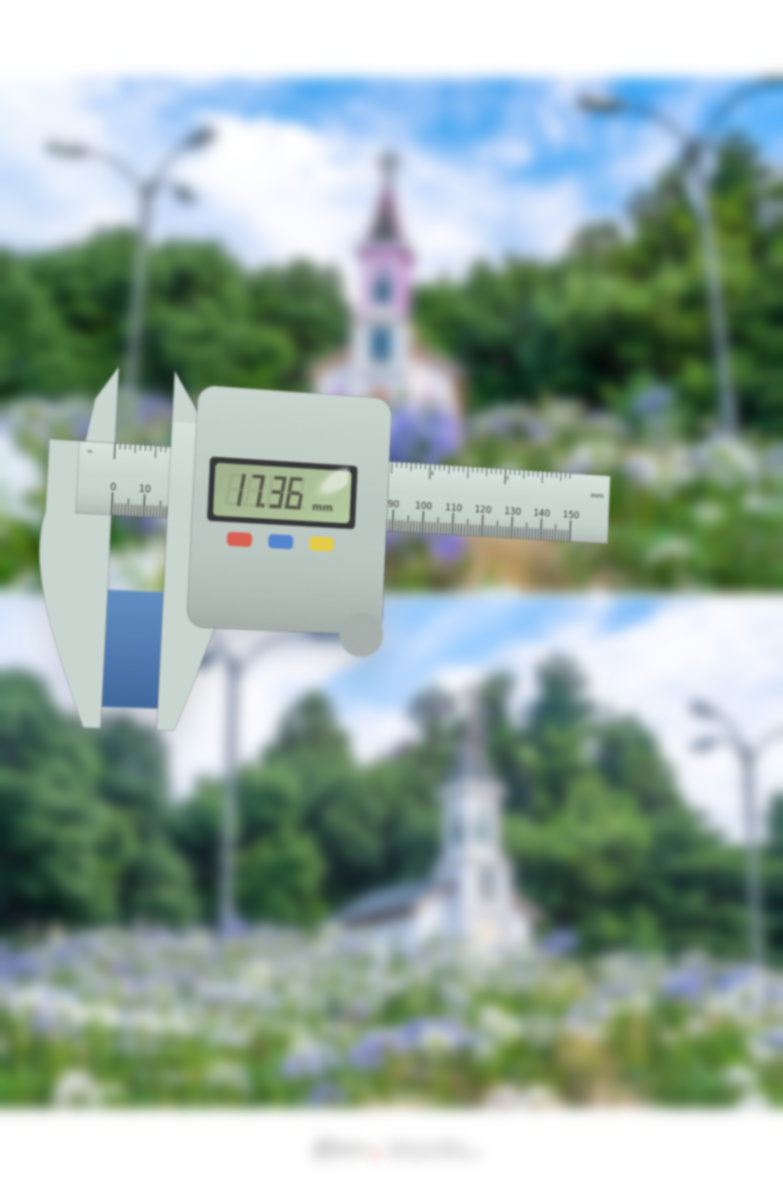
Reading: mm 17.36
